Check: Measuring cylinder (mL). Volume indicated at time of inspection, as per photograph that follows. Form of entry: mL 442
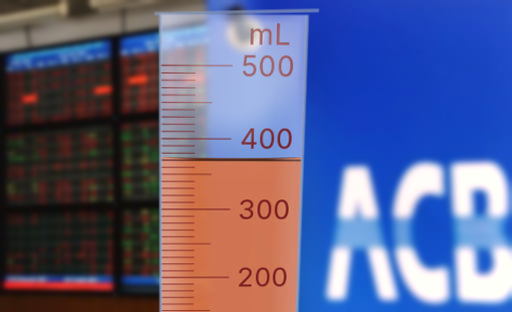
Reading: mL 370
